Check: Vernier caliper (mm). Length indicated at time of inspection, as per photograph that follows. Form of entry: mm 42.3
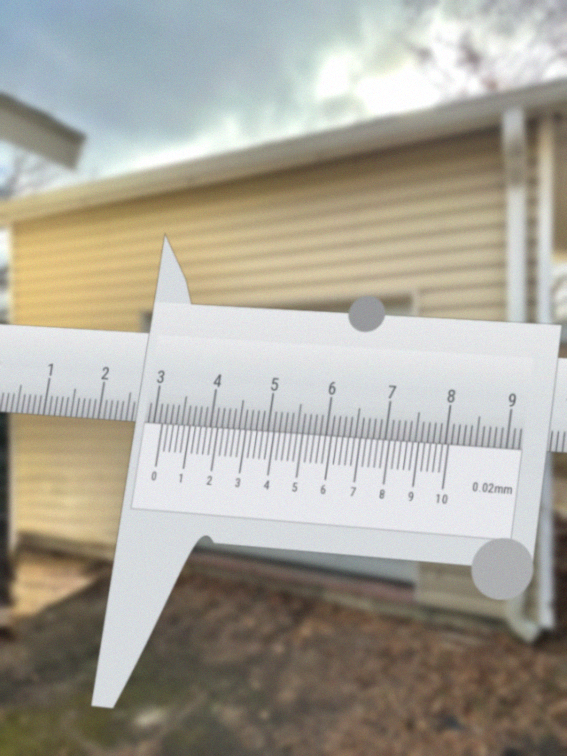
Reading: mm 31.5
